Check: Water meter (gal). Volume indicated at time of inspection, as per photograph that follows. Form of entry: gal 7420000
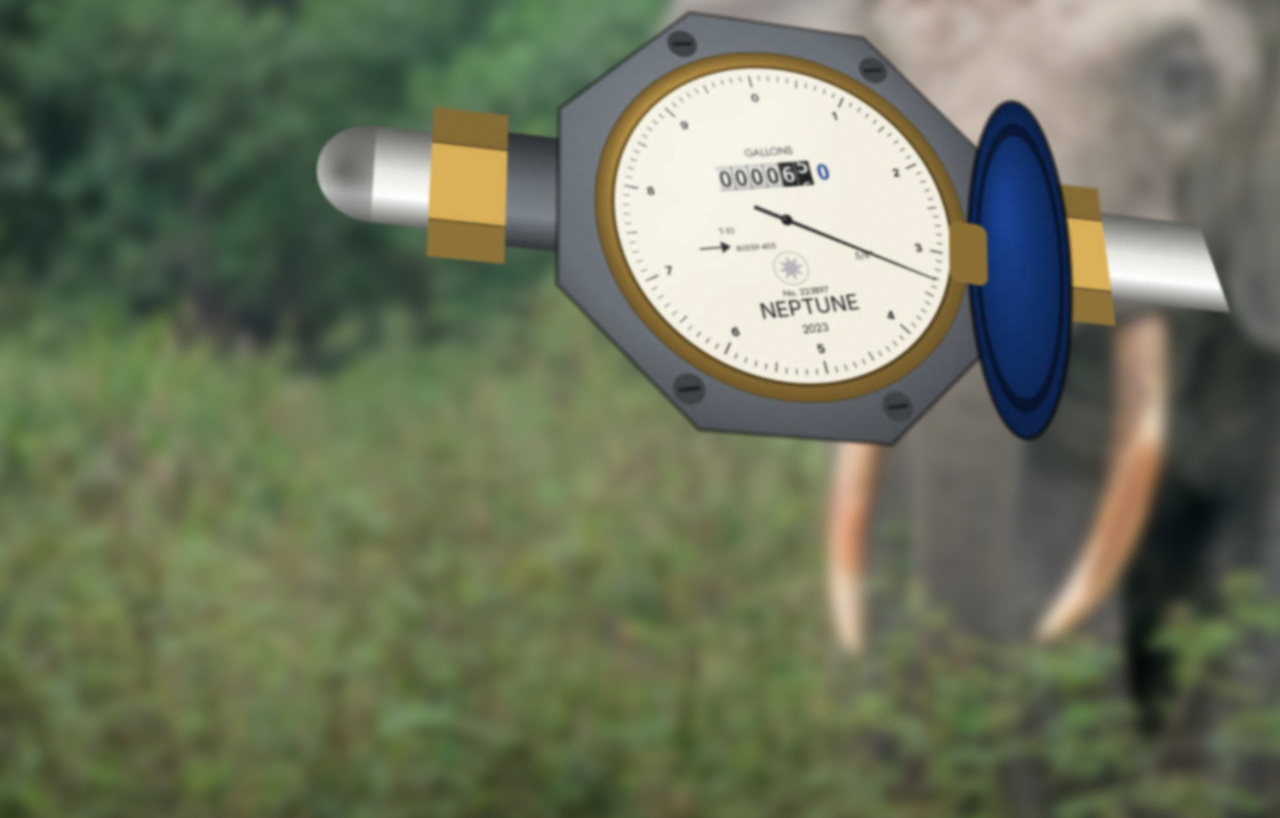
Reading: gal 653.3
